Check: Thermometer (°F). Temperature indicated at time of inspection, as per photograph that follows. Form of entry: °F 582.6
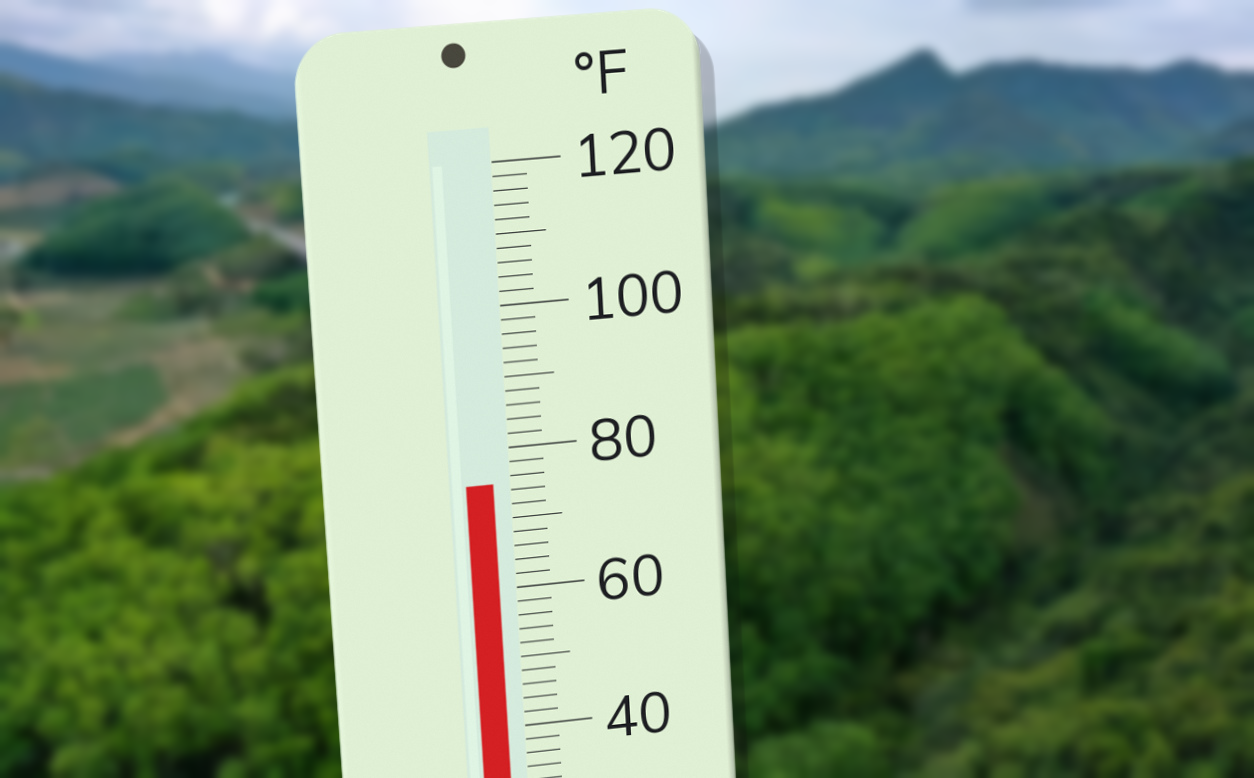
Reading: °F 75
